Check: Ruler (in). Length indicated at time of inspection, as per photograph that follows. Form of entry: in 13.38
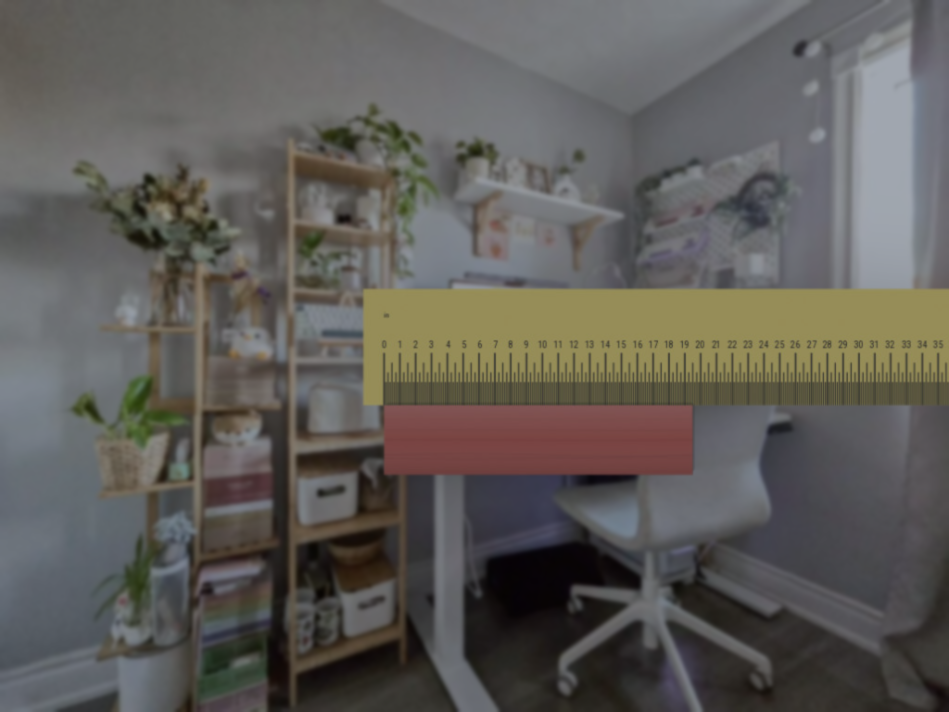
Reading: in 19.5
